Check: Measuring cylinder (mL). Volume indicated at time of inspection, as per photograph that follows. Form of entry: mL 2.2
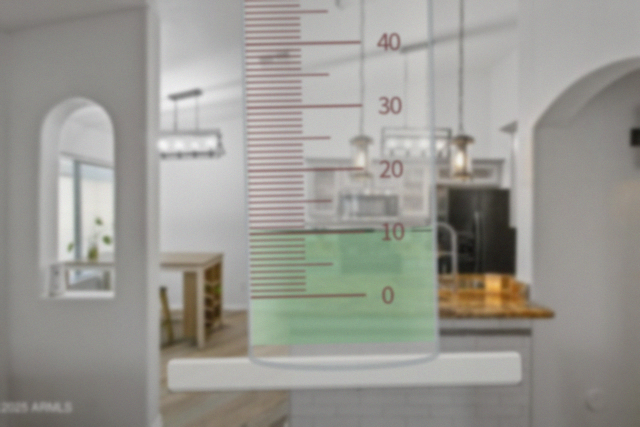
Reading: mL 10
